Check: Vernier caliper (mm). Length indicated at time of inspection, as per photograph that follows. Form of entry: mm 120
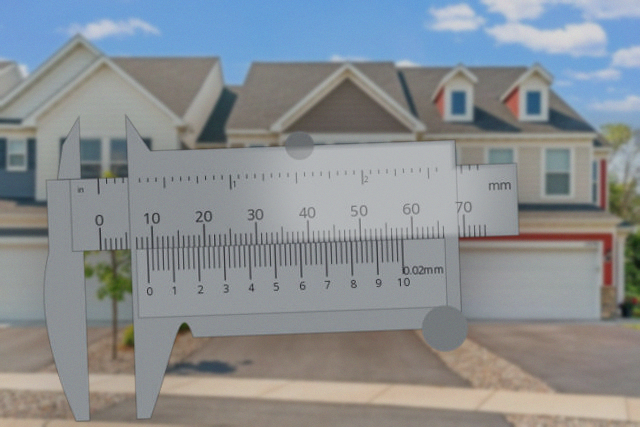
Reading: mm 9.0
